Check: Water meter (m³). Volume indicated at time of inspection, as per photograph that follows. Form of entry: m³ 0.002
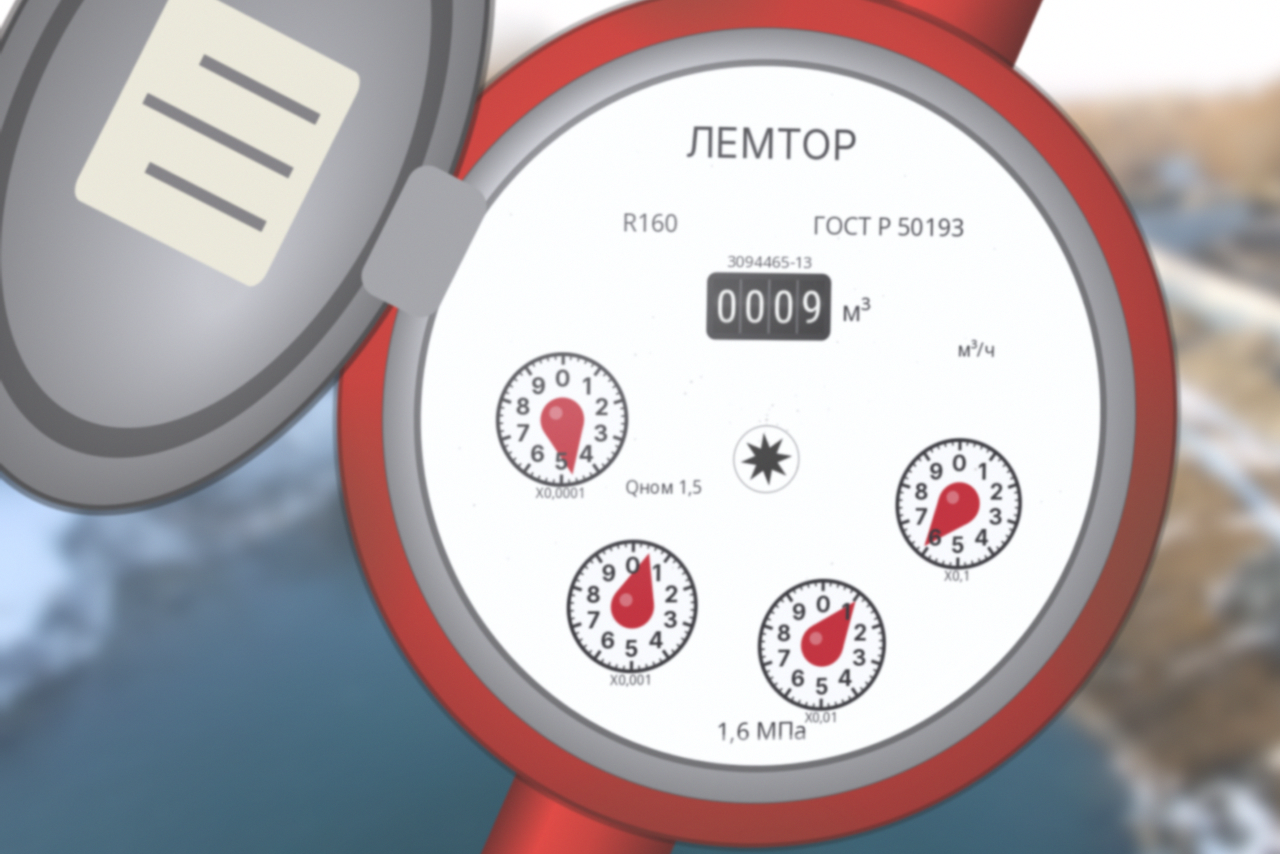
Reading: m³ 9.6104
